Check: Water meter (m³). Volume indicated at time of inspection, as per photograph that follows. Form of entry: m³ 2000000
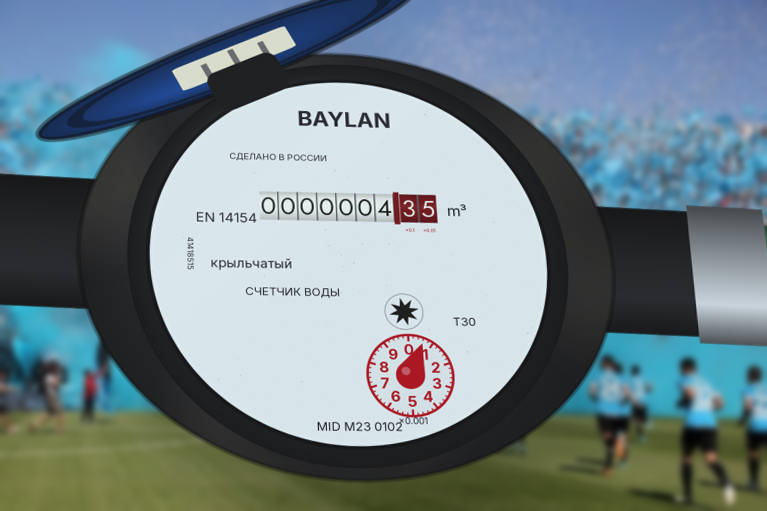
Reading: m³ 4.350
